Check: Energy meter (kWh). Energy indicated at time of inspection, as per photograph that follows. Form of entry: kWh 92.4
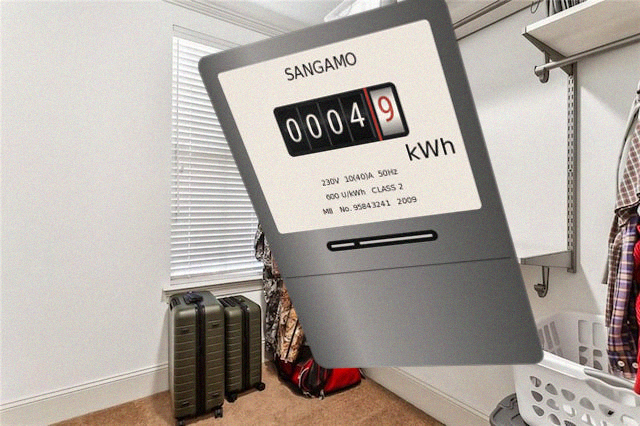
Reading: kWh 4.9
